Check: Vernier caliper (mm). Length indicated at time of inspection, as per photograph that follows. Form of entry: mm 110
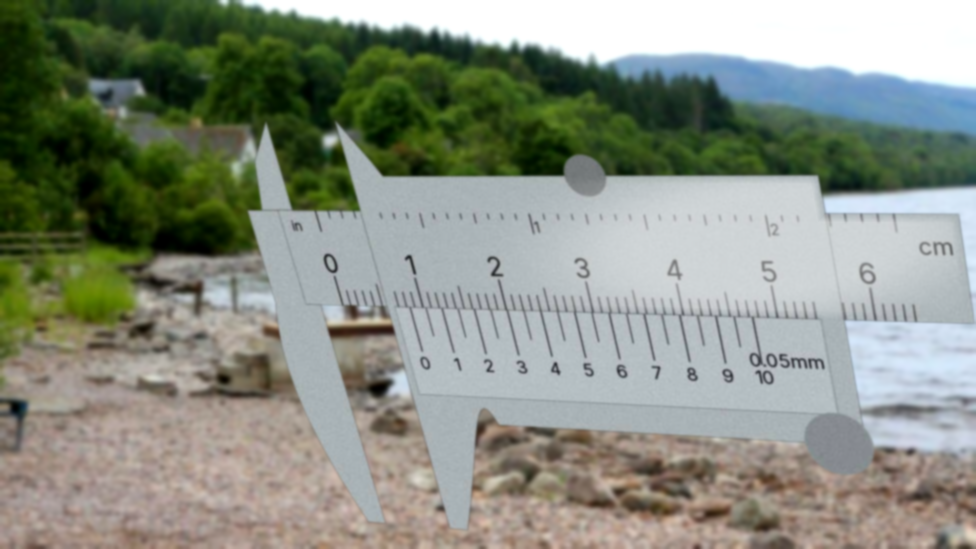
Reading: mm 8.4
